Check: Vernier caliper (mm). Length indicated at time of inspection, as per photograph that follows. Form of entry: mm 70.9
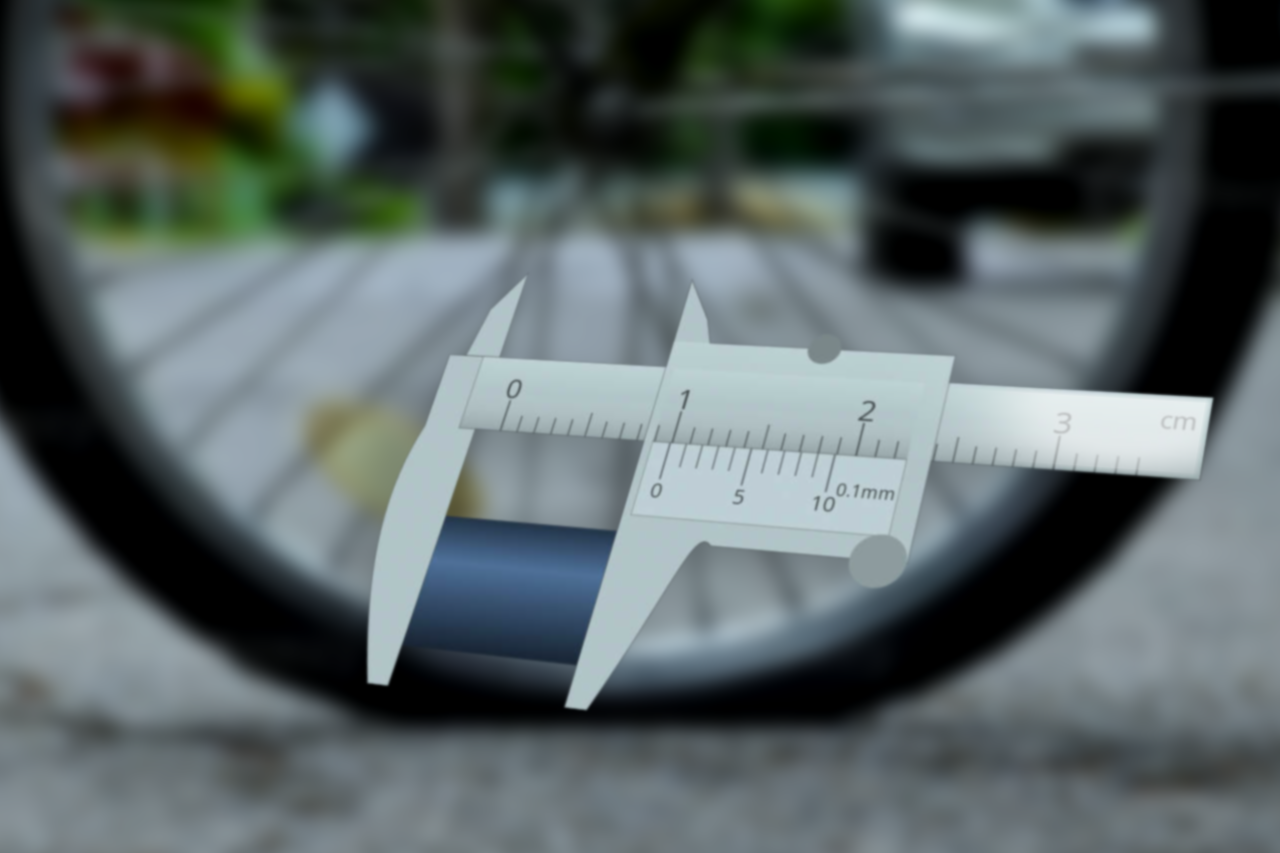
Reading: mm 9.9
